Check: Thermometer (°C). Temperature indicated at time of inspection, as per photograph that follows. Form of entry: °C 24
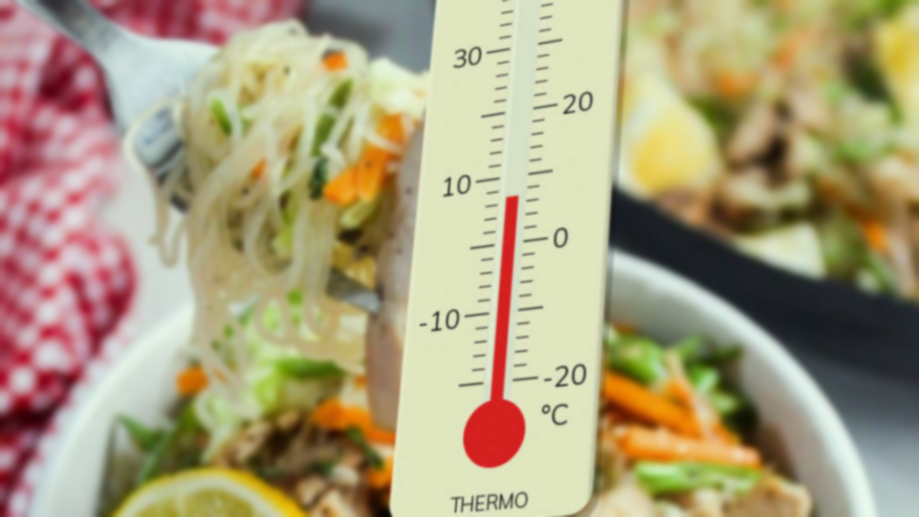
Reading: °C 7
